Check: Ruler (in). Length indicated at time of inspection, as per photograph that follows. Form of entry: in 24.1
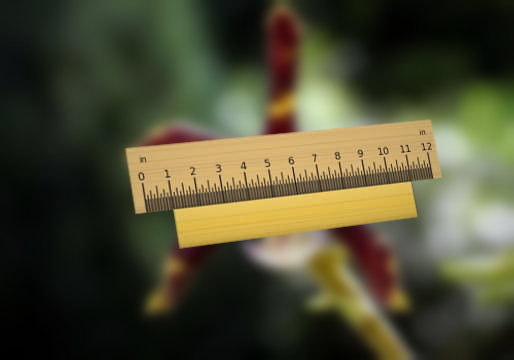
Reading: in 10
